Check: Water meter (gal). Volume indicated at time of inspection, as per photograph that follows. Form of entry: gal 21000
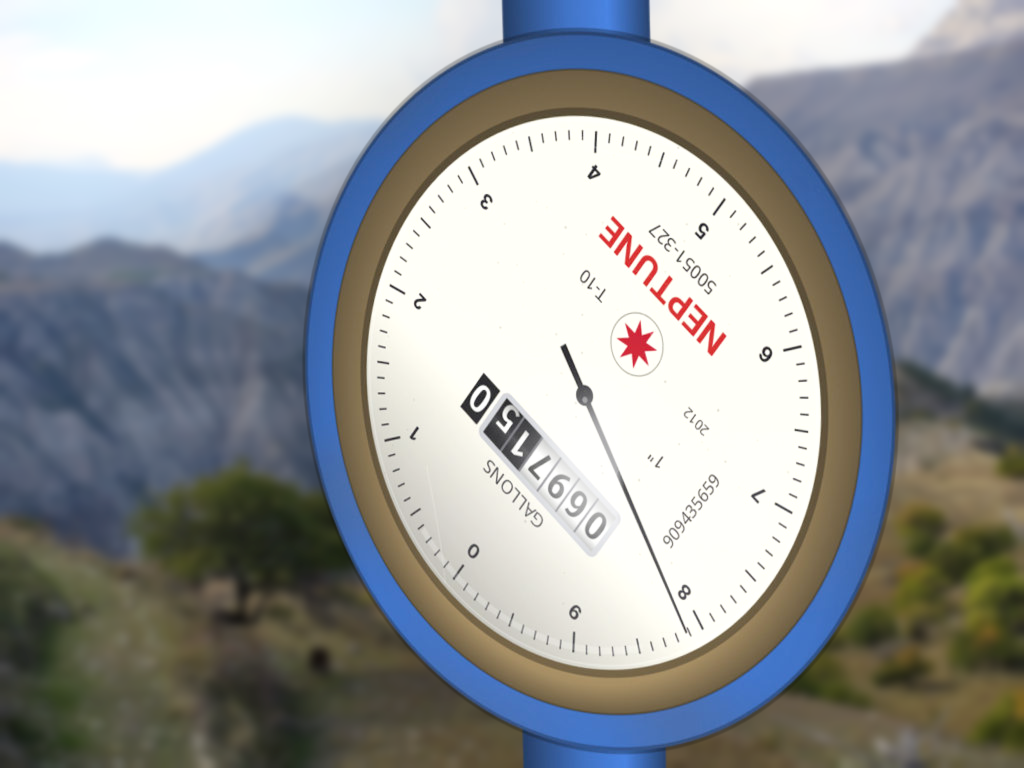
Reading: gal 697148.1
